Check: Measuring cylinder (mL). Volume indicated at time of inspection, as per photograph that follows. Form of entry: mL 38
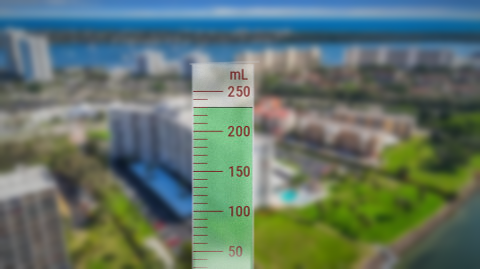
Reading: mL 230
